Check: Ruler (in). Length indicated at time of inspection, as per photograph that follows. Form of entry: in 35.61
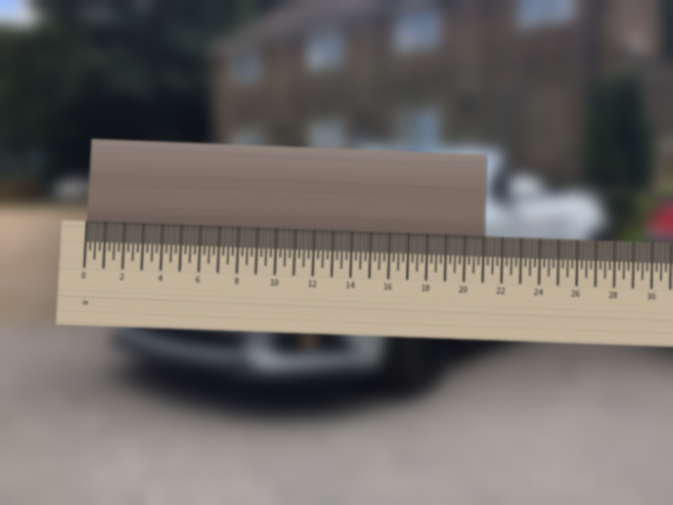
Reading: in 21
